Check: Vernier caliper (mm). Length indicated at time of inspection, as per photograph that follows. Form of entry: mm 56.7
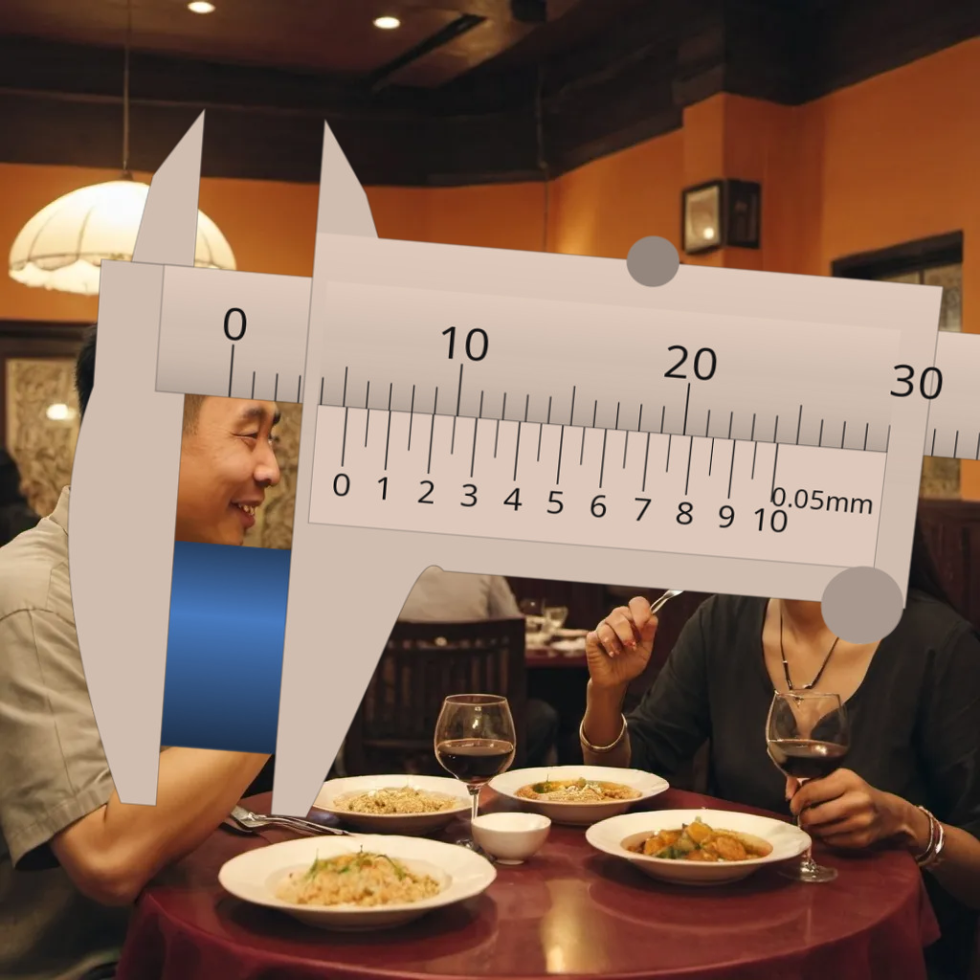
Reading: mm 5.15
